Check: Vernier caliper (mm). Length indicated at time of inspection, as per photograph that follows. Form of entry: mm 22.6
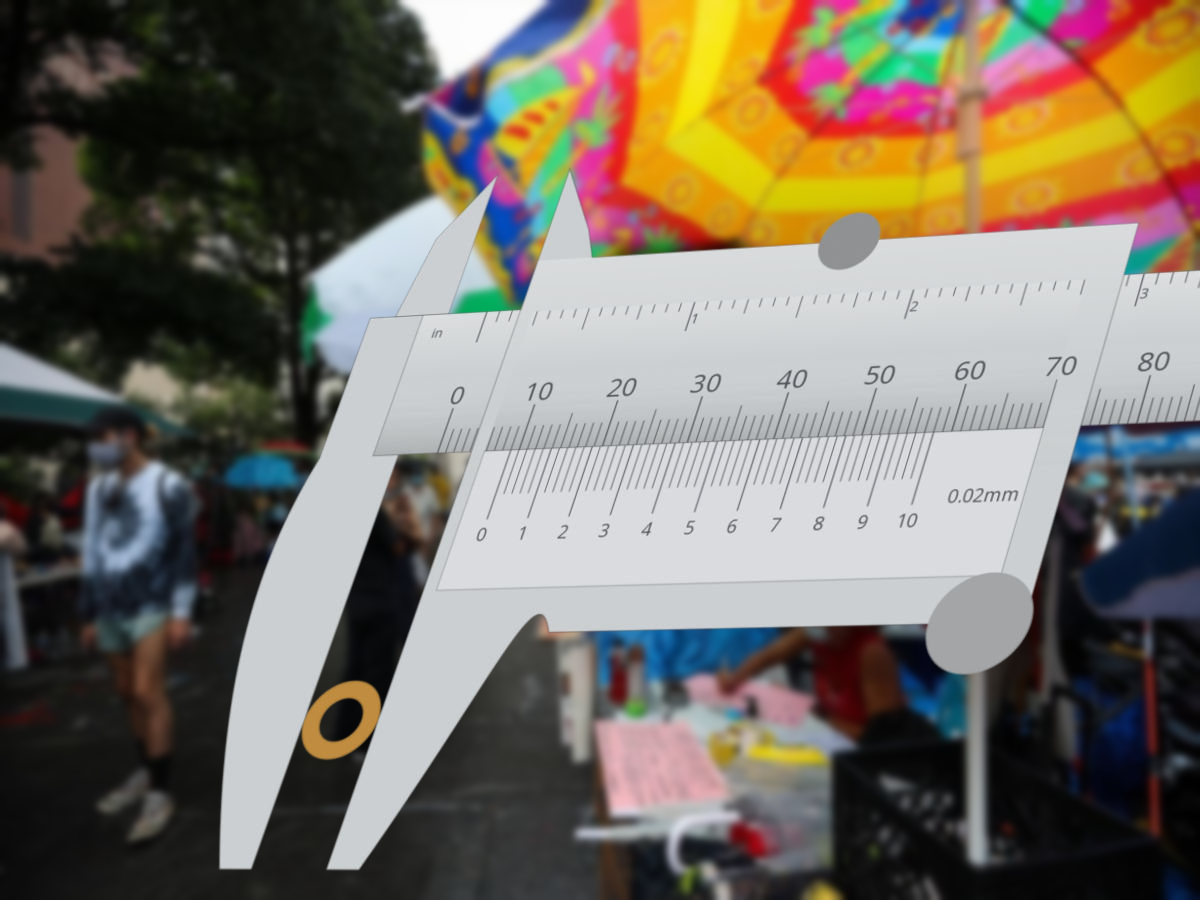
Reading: mm 9.0
